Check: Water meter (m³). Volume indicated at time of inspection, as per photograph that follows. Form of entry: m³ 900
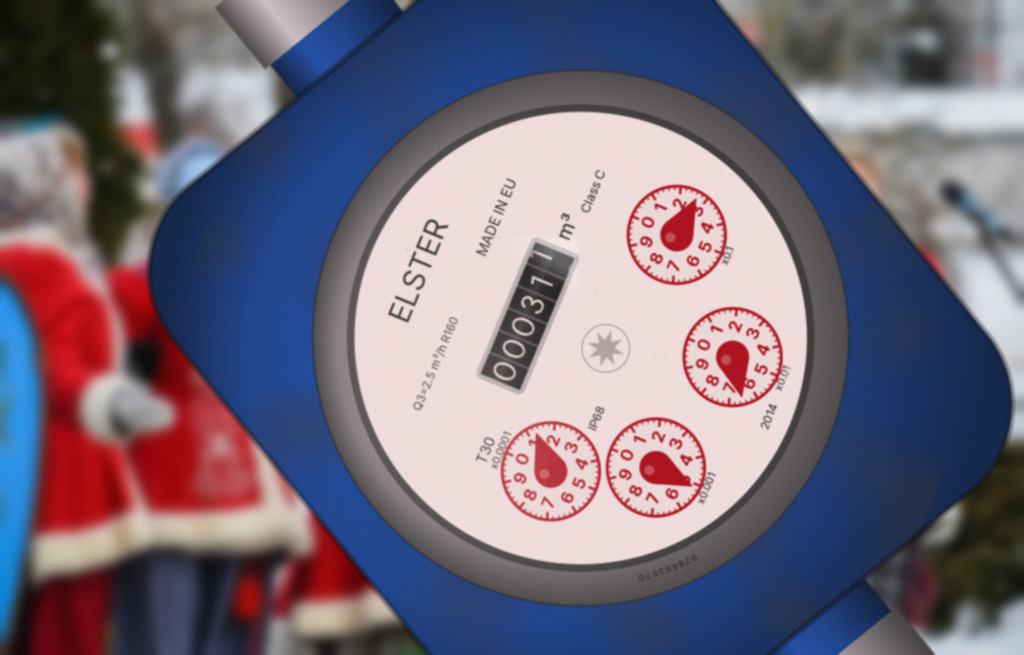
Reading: m³ 311.2651
